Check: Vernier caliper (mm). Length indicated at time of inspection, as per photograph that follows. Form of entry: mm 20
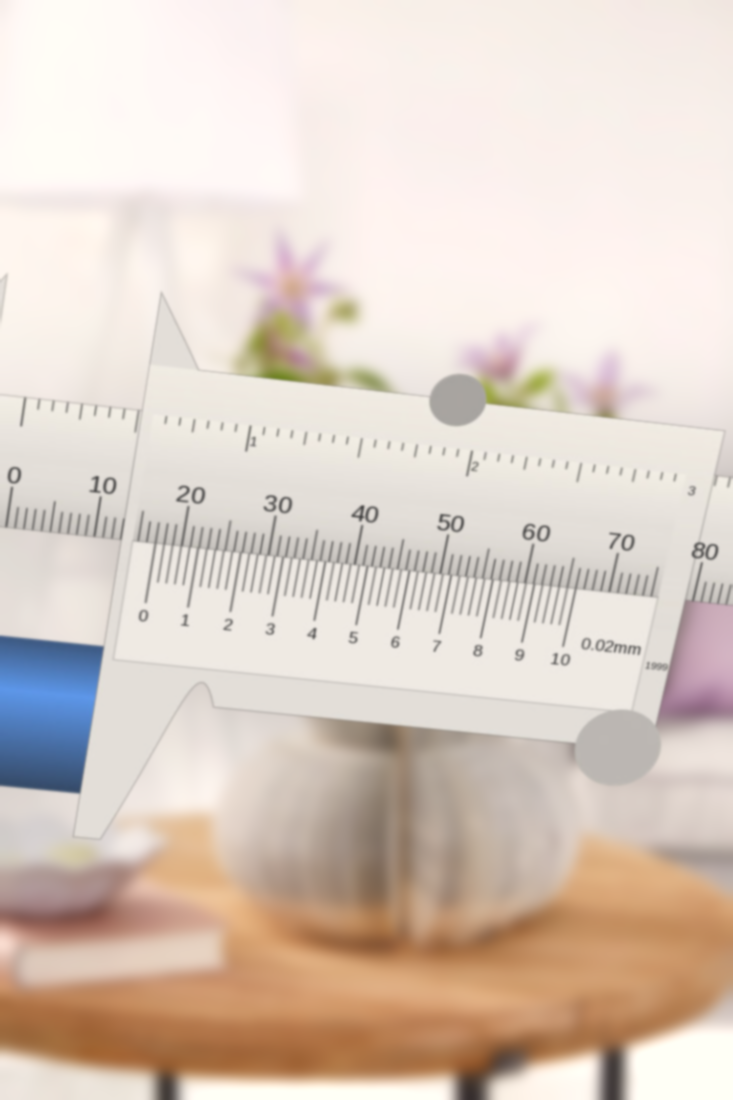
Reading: mm 17.0
